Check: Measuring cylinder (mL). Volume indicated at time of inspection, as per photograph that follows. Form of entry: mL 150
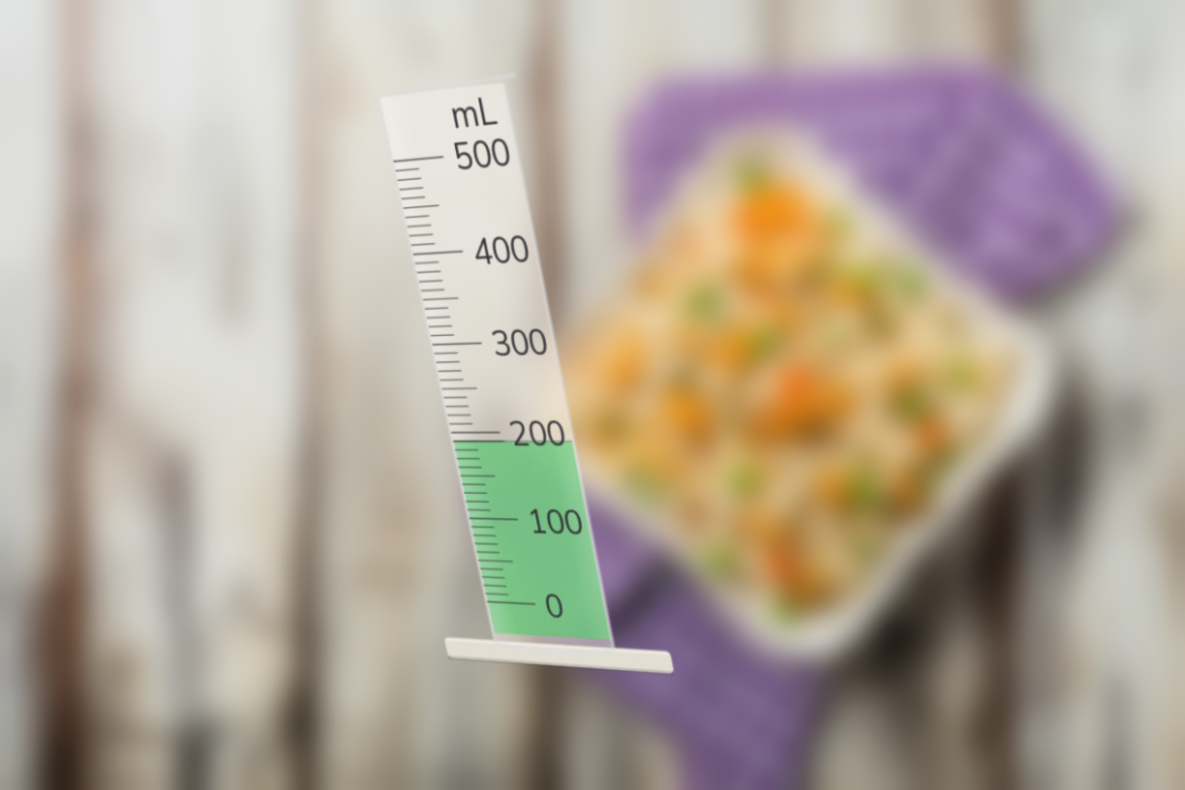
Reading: mL 190
